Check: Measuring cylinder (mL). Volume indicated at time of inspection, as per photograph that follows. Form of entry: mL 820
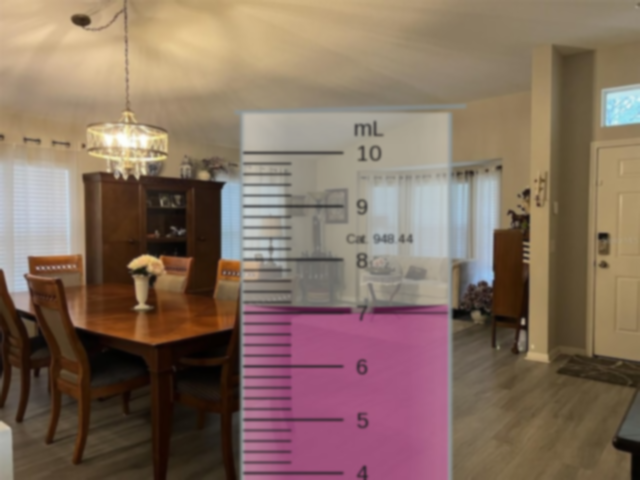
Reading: mL 7
